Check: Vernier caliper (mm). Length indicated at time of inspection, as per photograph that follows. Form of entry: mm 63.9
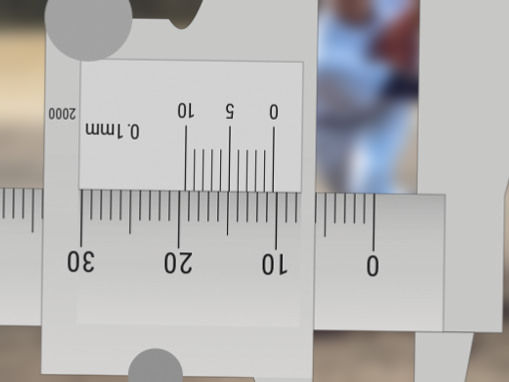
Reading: mm 10.4
